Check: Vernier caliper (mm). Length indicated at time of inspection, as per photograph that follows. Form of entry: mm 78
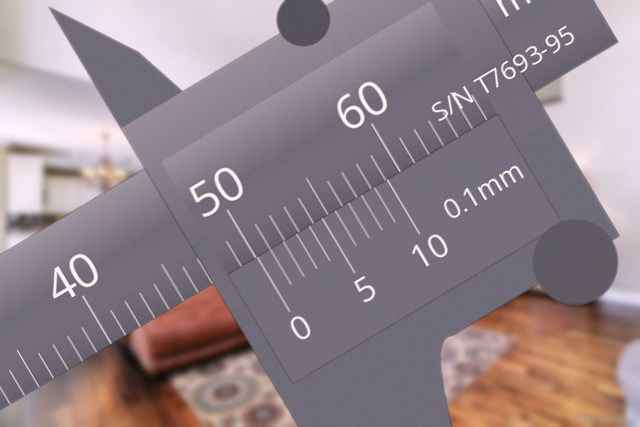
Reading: mm 50.1
